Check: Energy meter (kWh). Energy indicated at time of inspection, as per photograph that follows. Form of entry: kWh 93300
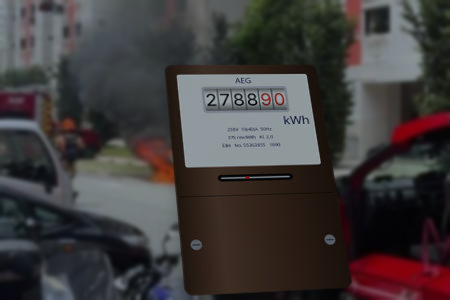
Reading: kWh 2788.90
